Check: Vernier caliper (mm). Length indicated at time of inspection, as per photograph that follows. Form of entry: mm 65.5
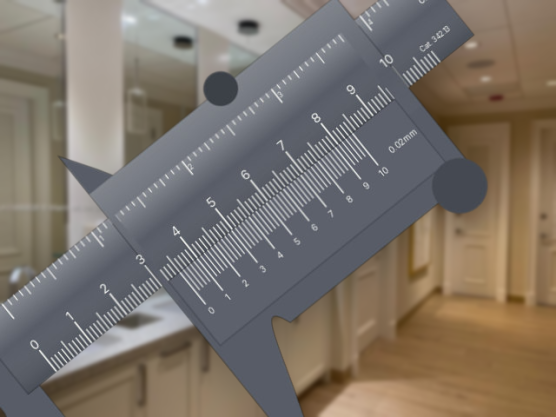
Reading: mm 35.0
